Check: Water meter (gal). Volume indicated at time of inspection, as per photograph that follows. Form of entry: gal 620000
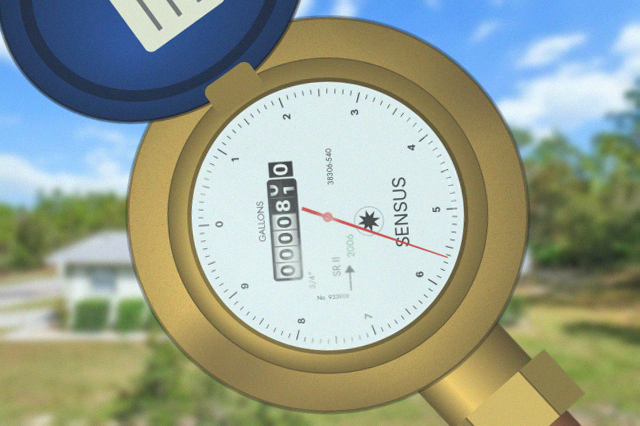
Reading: gal 805.6
